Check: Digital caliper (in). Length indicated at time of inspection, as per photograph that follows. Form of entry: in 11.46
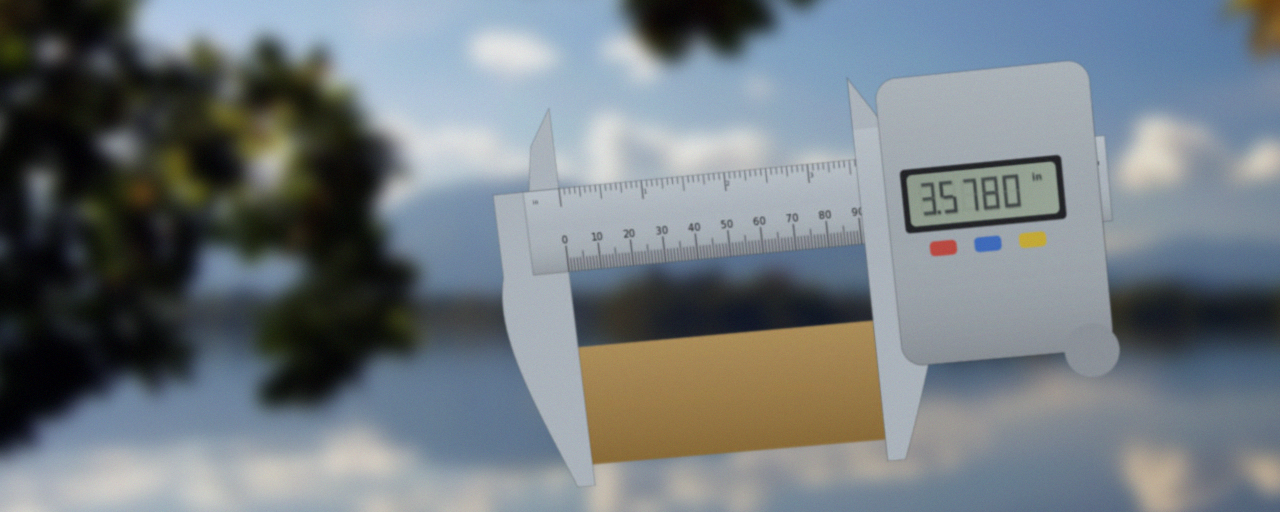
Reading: in 3.5780
